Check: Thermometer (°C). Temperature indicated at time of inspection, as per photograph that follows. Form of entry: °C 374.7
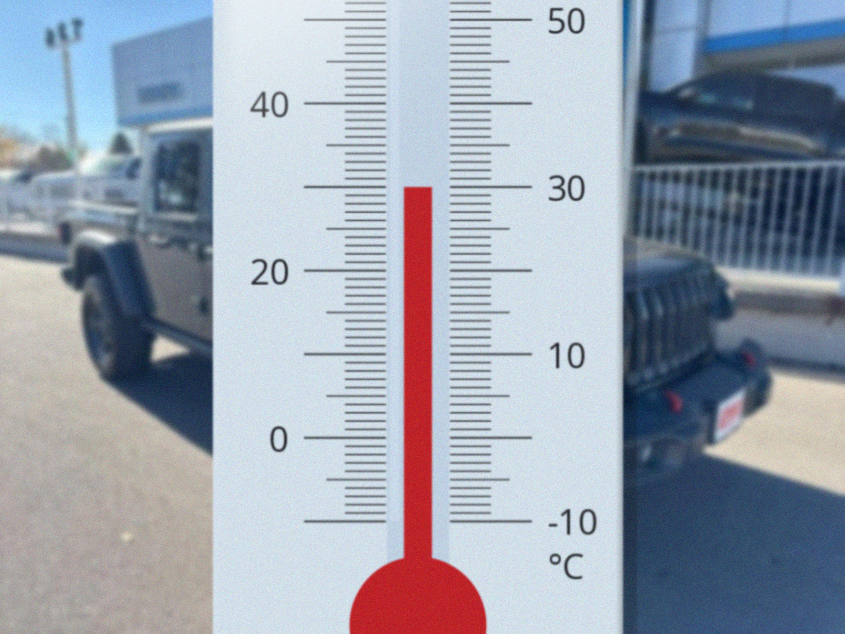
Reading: °C 30
